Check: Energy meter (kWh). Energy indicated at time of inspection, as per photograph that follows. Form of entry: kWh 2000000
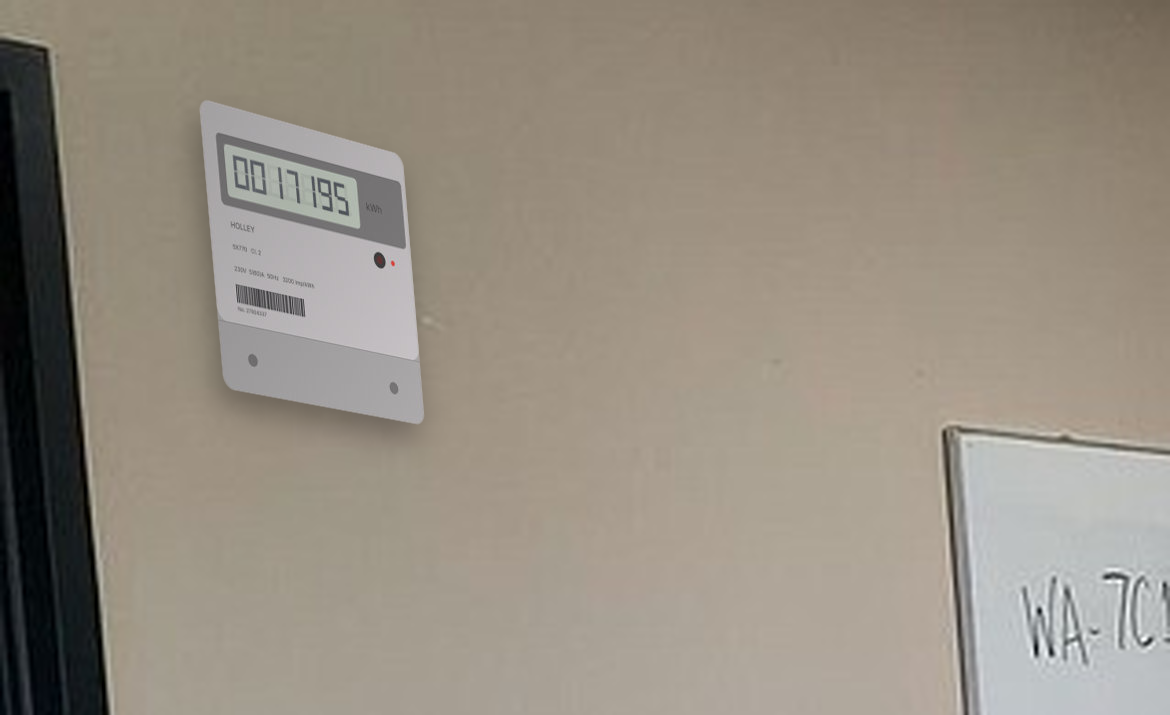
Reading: kWh 17195
